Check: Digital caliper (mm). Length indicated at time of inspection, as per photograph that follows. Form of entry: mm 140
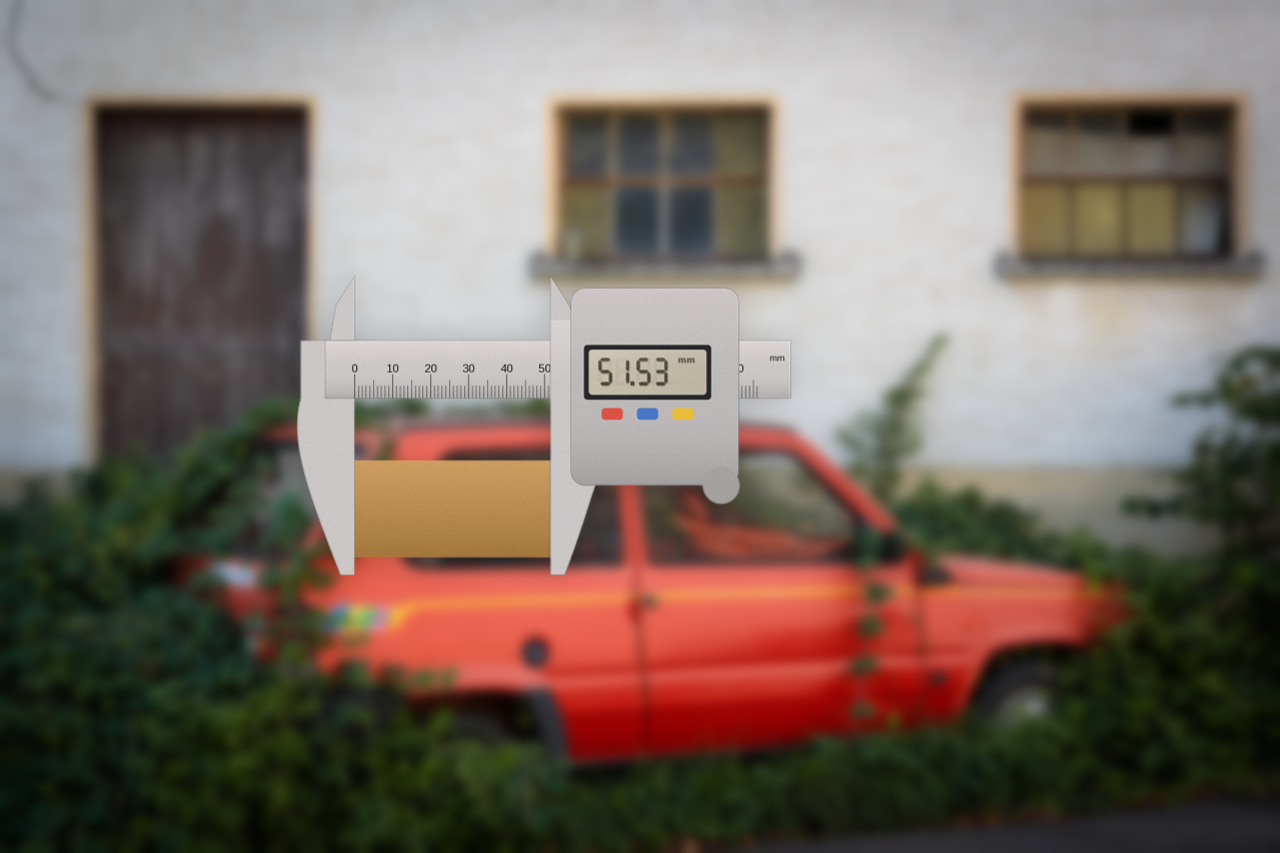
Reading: mm 51.53
